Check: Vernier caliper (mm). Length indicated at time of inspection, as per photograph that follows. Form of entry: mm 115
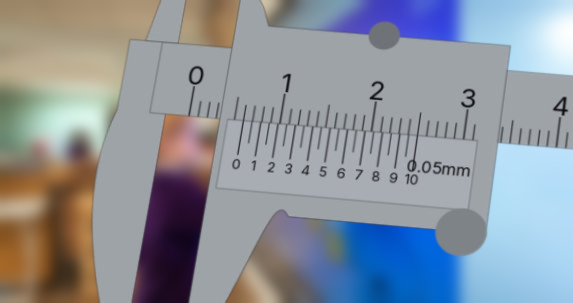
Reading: mm 6.0
